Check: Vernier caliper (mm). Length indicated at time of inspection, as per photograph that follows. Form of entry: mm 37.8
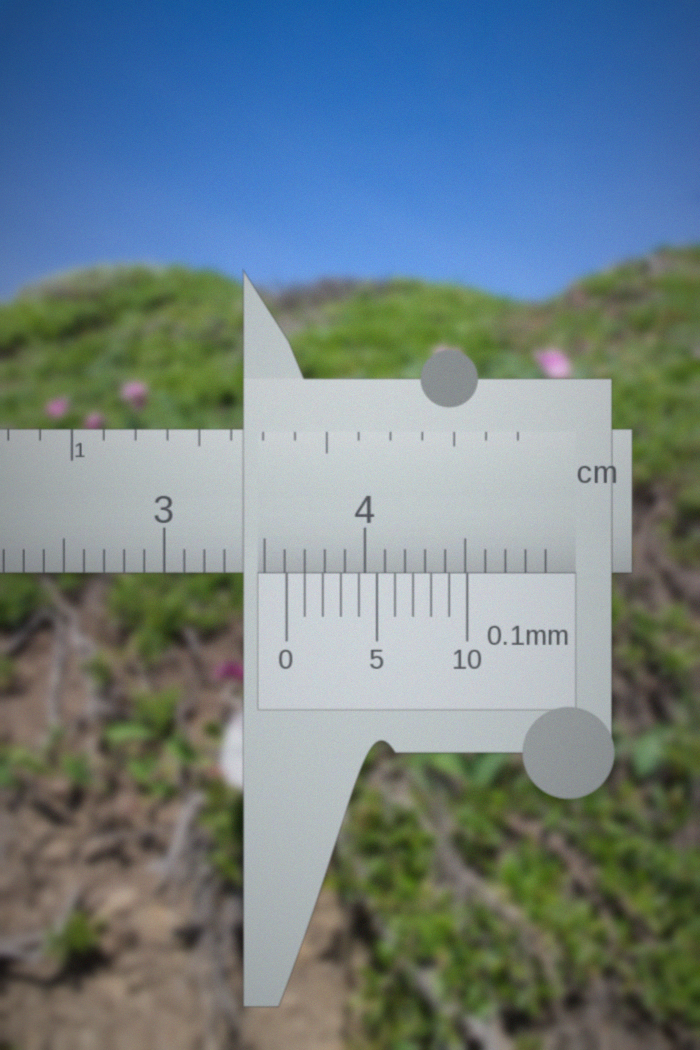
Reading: mm 36.1
